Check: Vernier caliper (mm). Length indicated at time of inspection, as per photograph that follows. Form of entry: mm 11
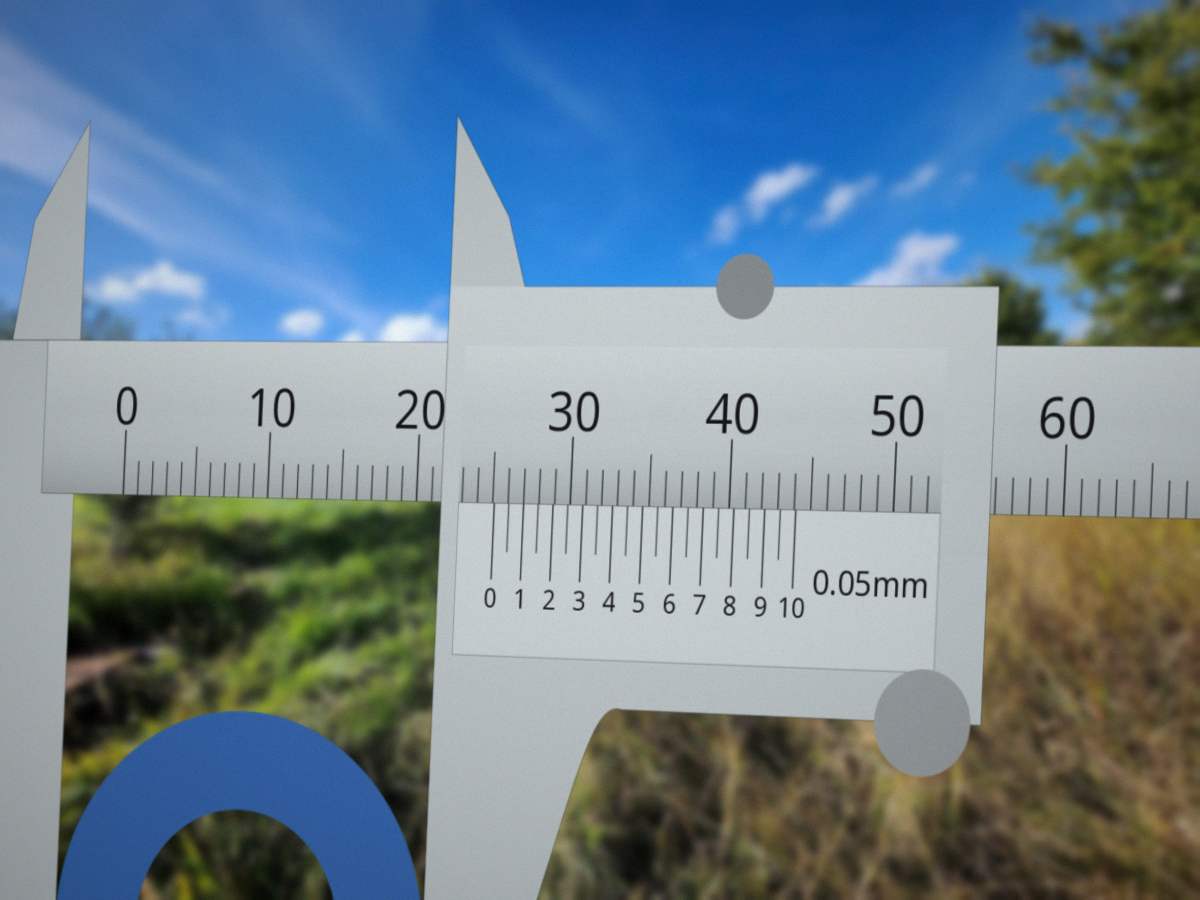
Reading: mm 25.1
